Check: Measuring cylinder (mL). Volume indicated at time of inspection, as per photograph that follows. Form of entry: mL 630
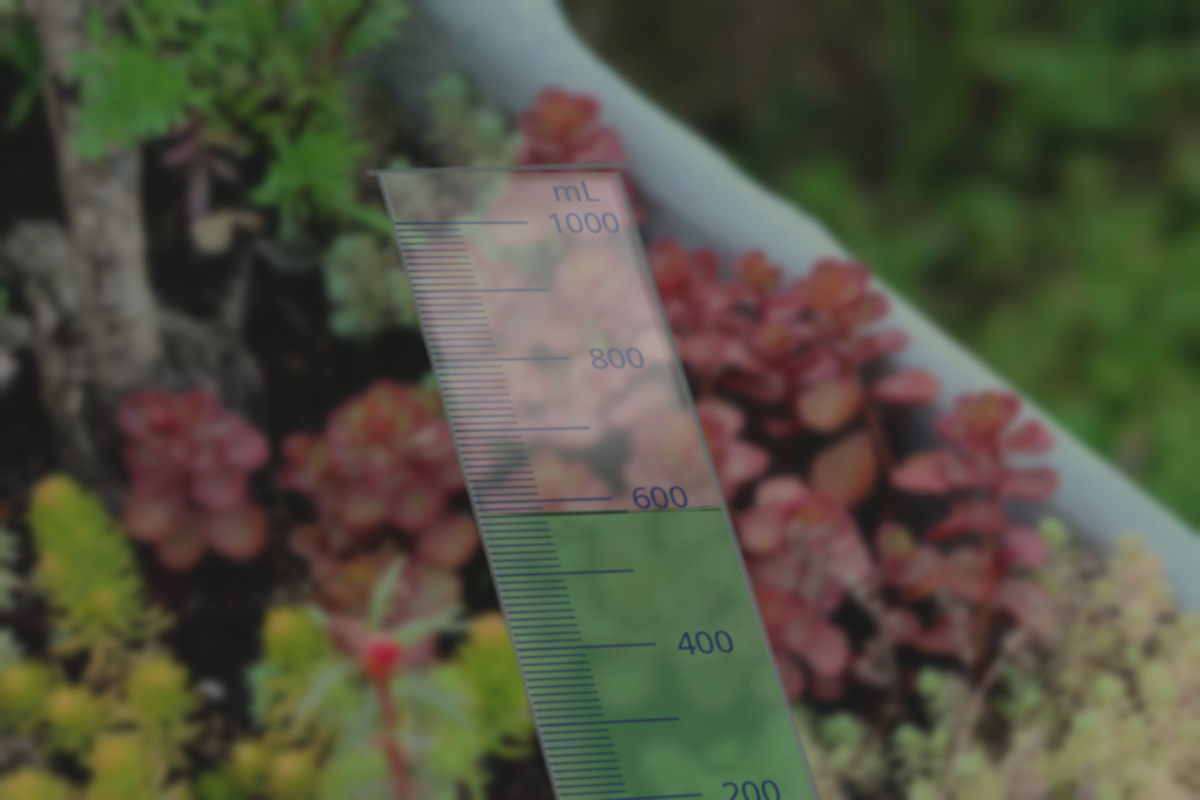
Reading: mL 580
